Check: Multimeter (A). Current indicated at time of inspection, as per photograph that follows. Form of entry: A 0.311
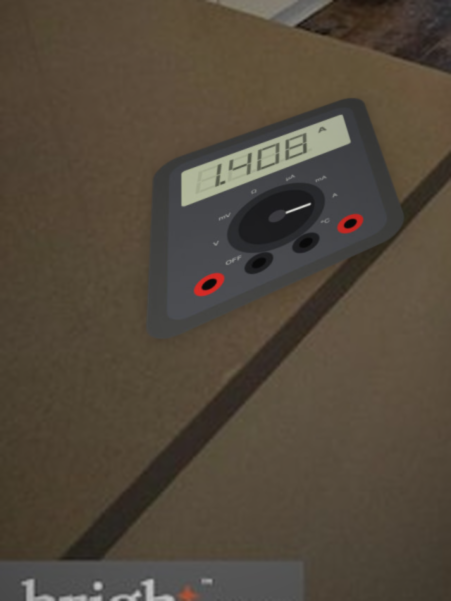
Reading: A 1.408
